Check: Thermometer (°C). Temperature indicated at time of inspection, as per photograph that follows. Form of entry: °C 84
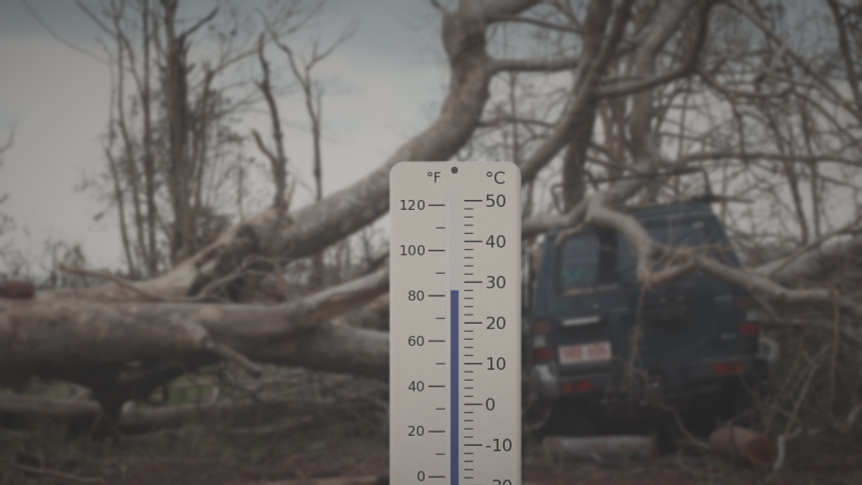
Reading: °C 28
